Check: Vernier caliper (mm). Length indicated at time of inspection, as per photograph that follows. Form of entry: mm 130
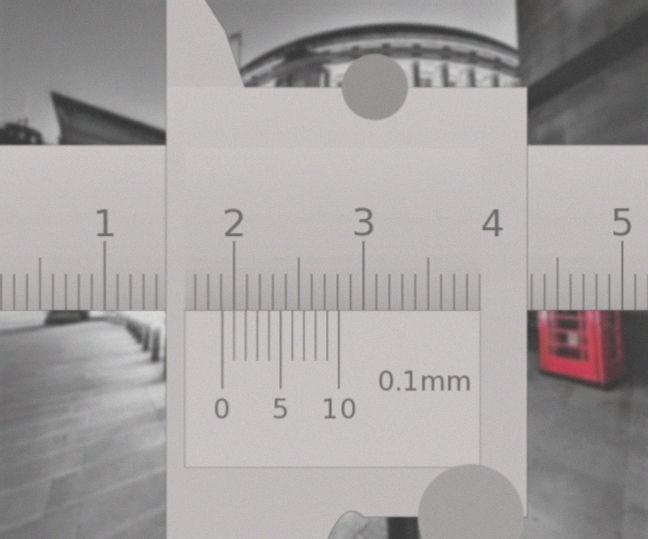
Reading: mm 19.1
